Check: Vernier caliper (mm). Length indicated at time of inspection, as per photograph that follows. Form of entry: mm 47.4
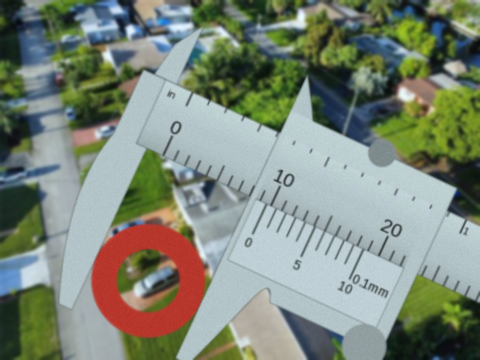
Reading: mm 9.6
